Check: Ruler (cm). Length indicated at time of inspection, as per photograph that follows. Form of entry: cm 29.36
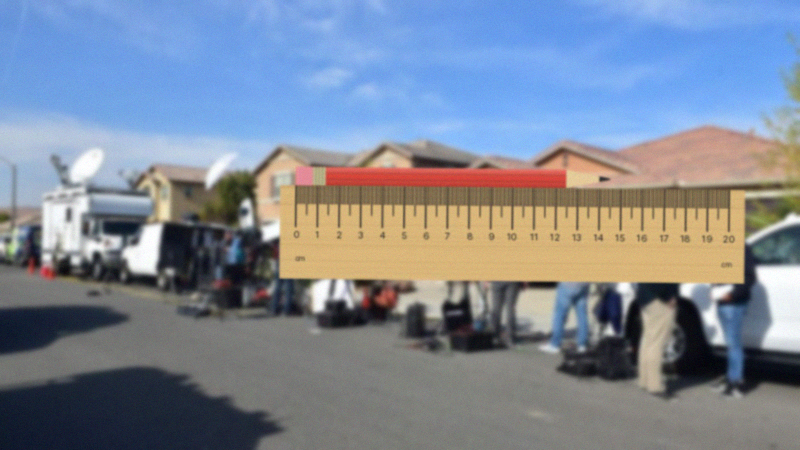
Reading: cm 14.5
